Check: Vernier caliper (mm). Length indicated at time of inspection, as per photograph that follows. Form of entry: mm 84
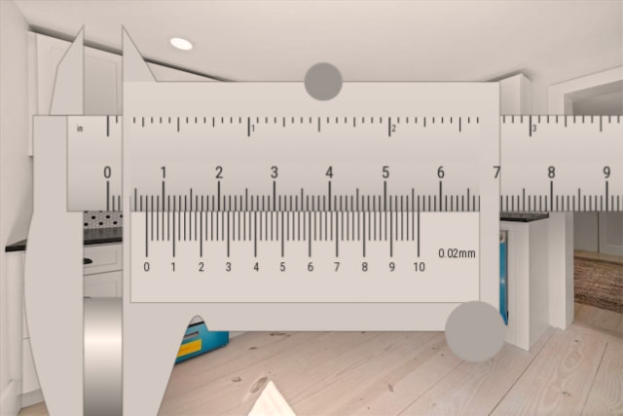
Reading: mm 7.0
